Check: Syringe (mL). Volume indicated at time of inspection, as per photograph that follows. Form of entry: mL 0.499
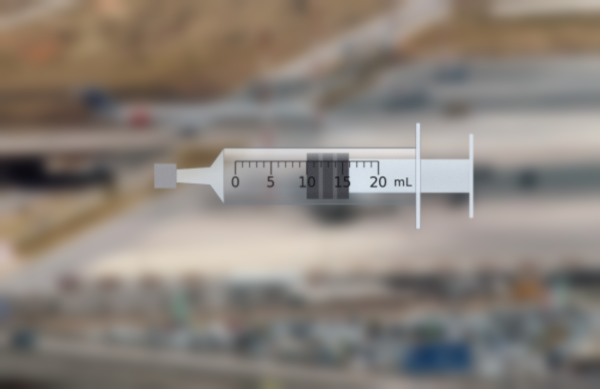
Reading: mL 10
